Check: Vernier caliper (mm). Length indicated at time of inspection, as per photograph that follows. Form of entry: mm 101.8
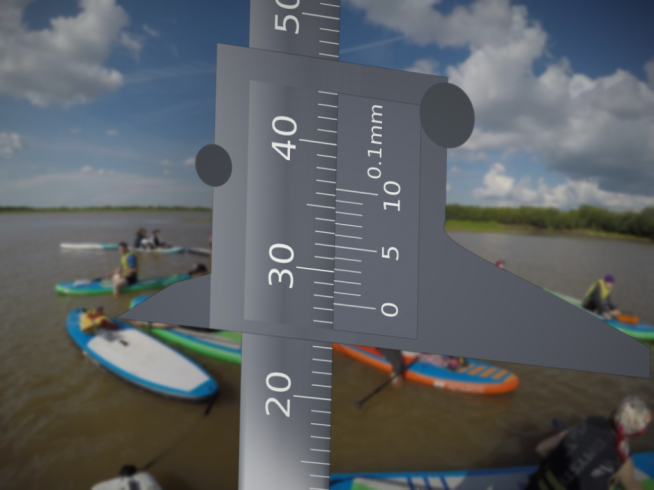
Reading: mm 27.5
